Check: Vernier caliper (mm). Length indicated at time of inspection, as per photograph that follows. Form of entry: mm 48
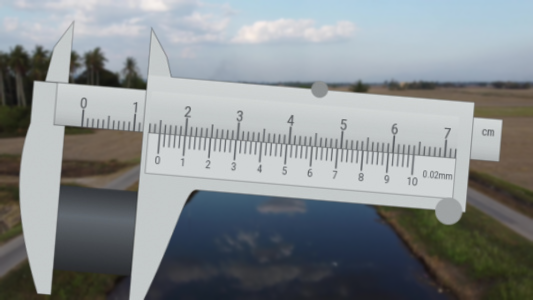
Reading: mm 15.0
